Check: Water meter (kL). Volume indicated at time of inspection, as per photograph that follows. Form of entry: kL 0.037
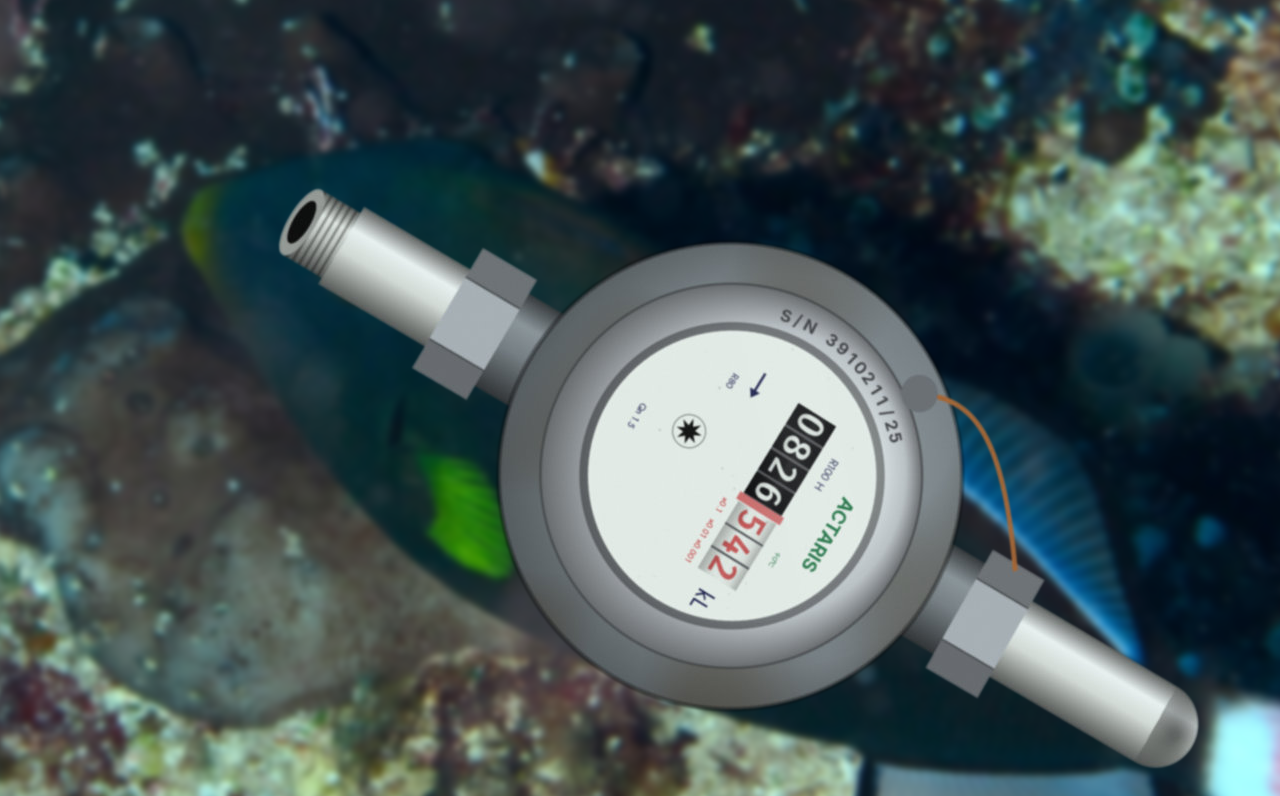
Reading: kL 826.542
